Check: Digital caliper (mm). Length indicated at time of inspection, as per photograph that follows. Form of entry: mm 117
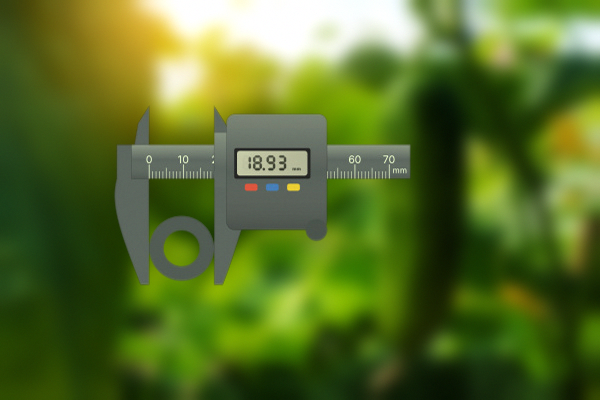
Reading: mm 18.93
